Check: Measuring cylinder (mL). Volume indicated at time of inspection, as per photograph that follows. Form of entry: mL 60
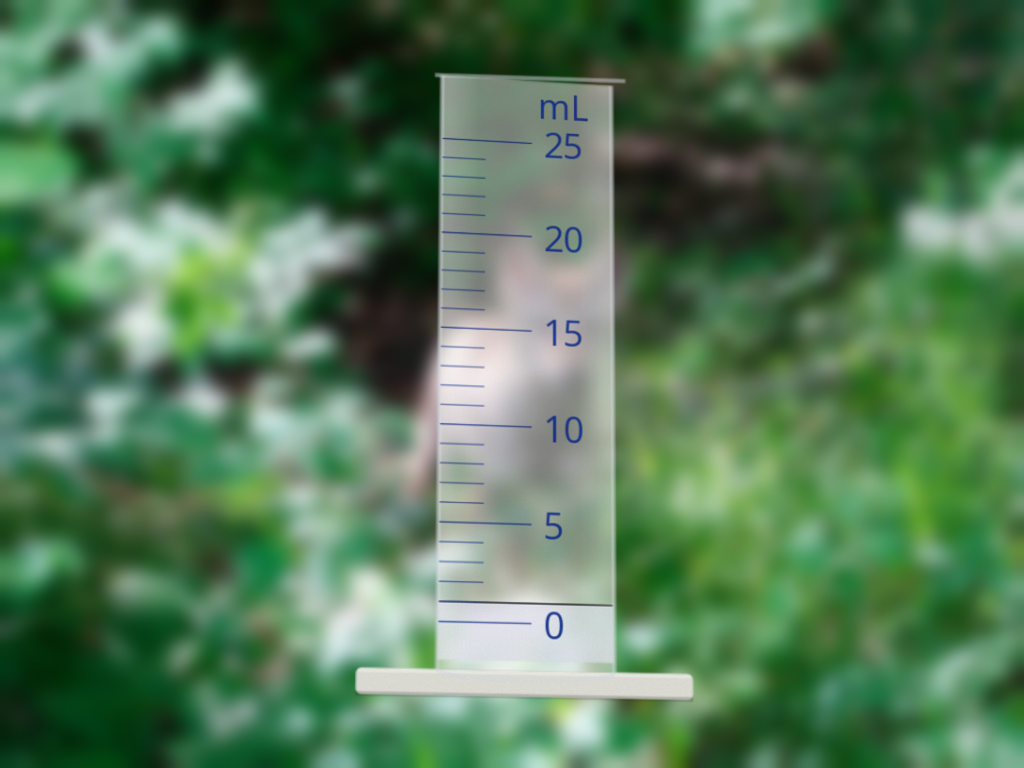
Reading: mL 1
